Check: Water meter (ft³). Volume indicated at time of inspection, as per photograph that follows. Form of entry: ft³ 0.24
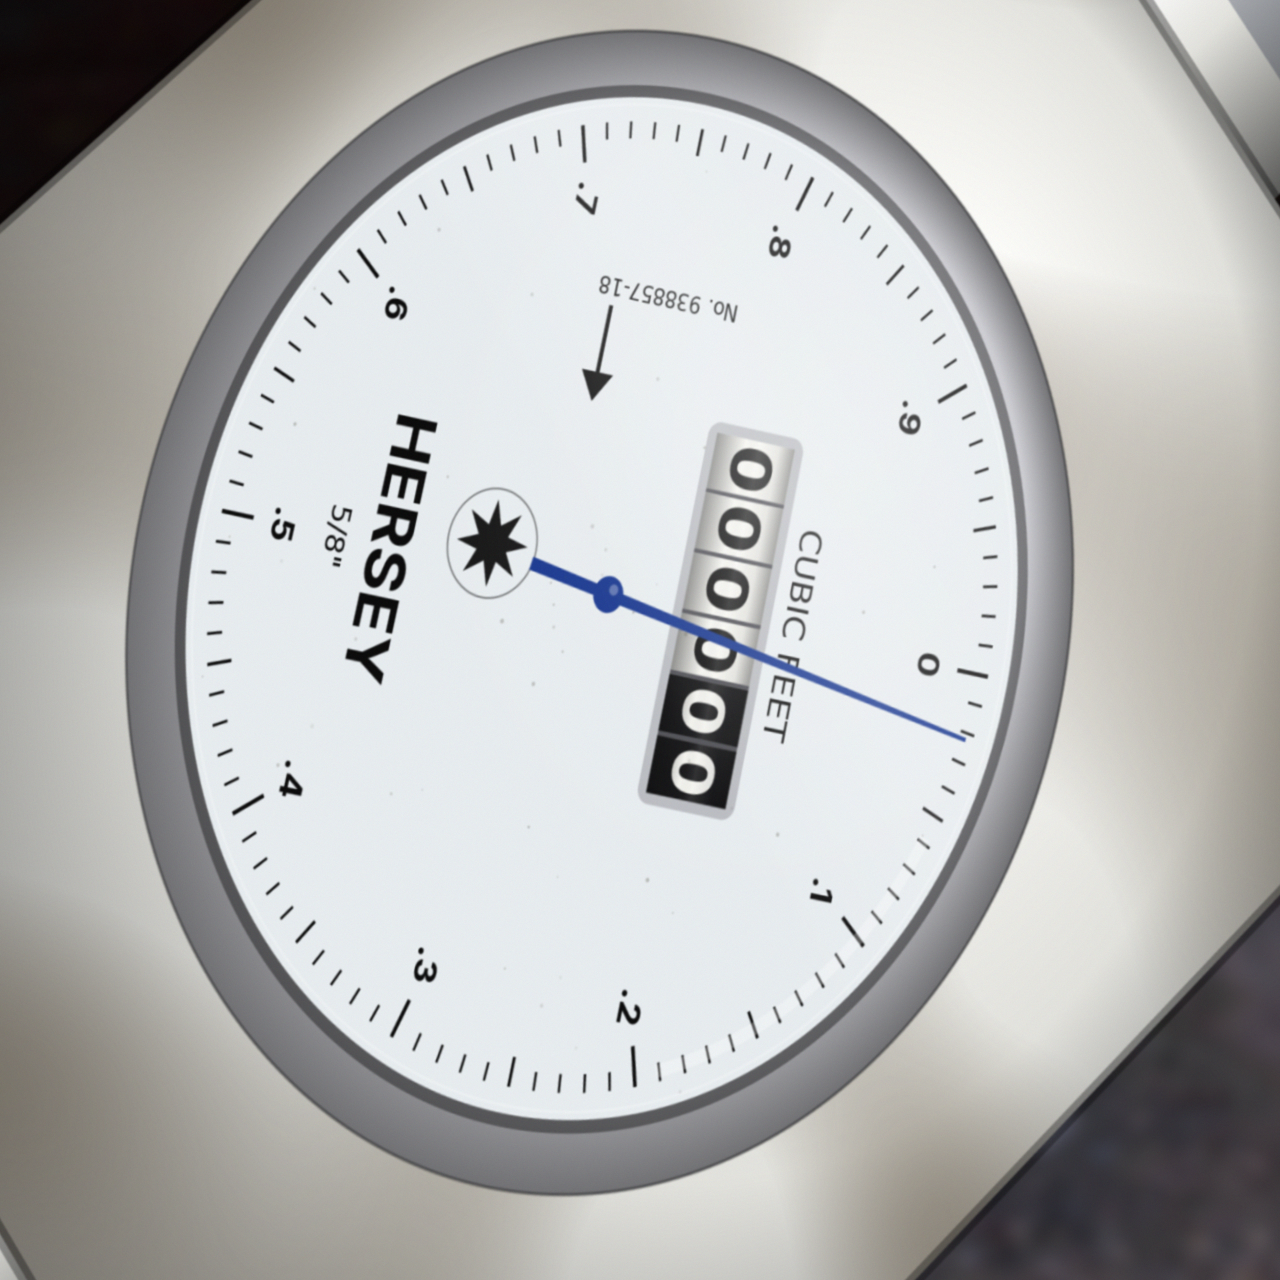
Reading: ft³ 0.02
